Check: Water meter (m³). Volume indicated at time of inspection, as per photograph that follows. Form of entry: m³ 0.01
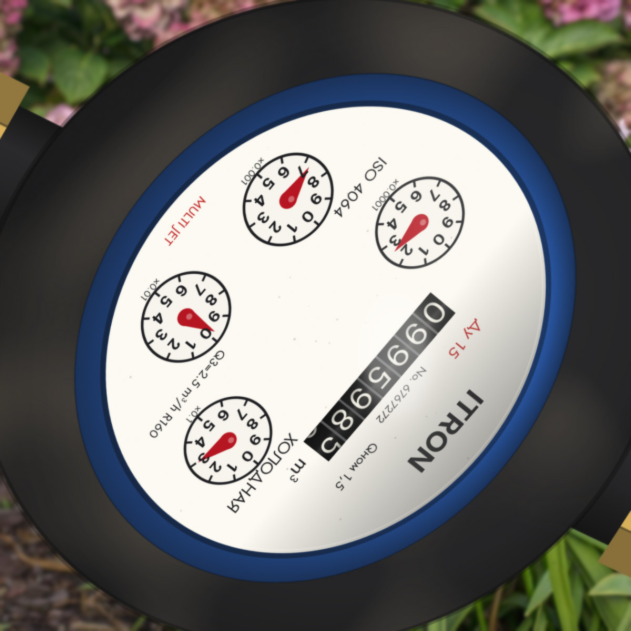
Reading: m³ 995985.2972
